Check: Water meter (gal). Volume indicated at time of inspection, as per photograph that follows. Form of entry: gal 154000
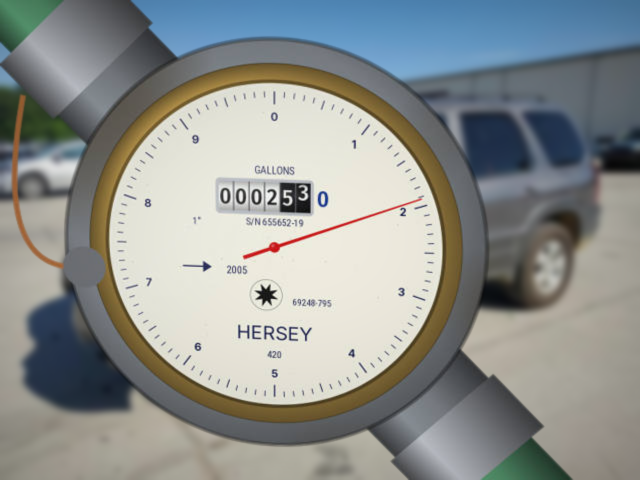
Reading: gal 2531.9
